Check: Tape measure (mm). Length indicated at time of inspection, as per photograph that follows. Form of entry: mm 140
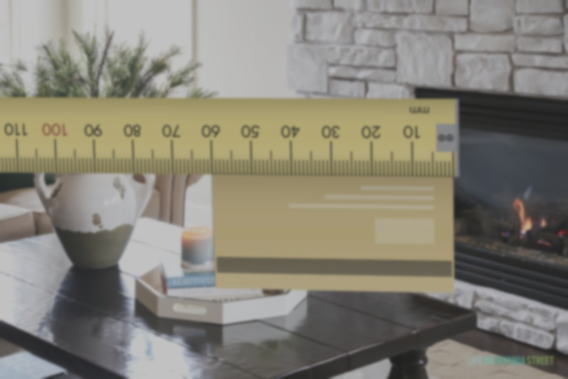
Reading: mm 60
